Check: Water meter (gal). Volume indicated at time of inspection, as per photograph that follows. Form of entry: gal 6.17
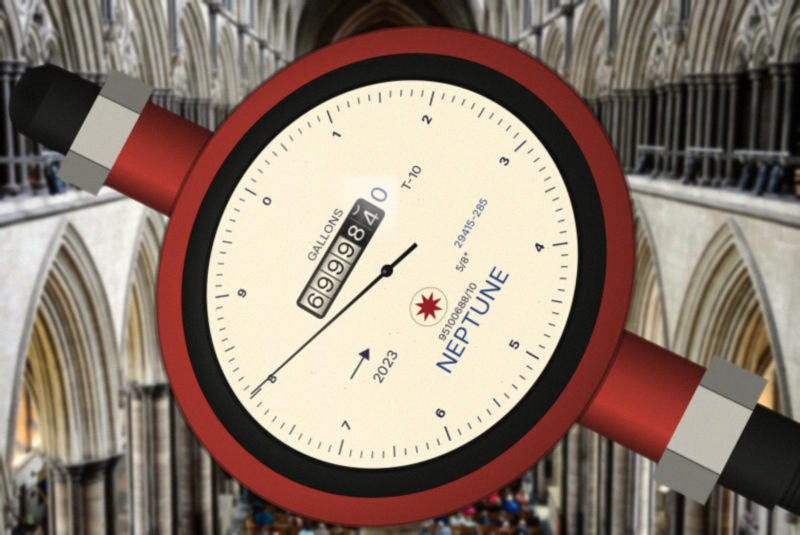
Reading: gal 6999838.0
